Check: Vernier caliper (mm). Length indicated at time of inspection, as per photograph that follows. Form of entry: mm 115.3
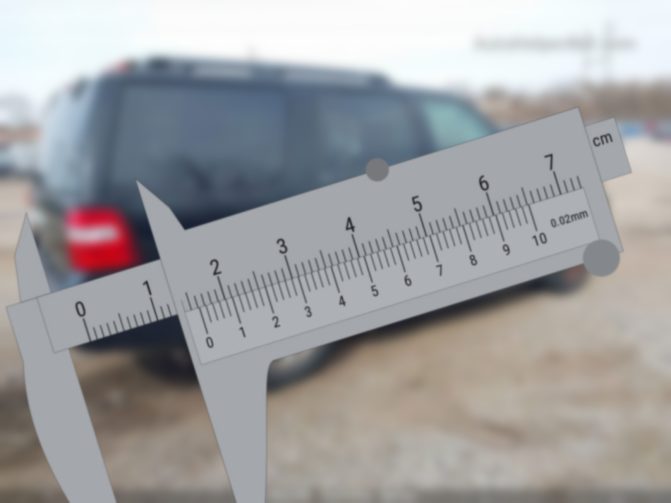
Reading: mm 16.2
